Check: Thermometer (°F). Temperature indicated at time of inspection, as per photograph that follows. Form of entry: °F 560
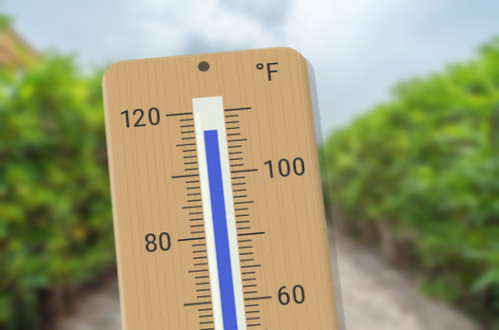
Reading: °F 114
